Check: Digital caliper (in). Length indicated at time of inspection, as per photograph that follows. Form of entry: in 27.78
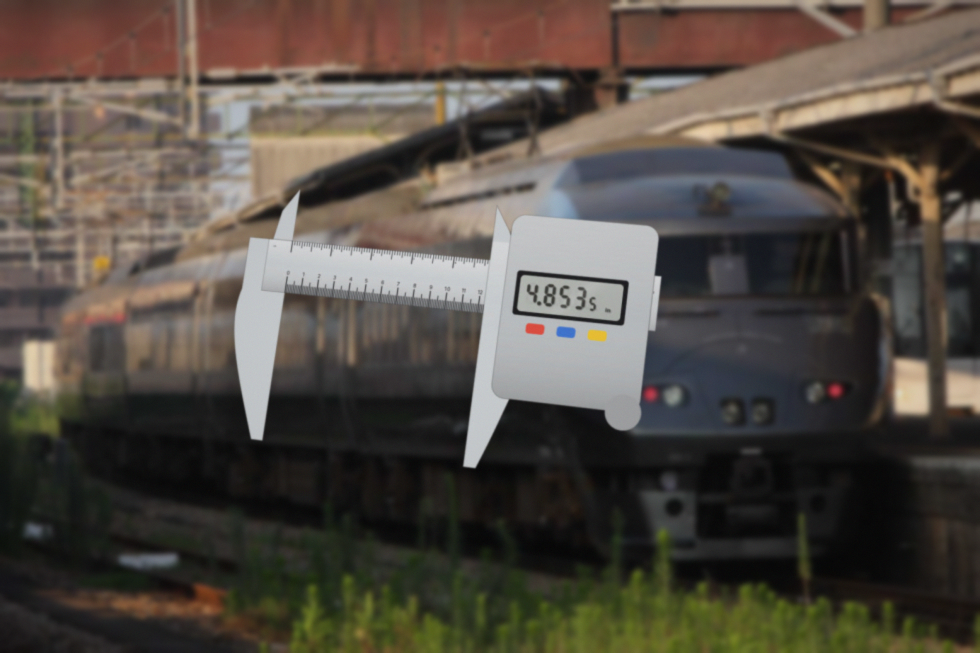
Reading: in 4.8535
